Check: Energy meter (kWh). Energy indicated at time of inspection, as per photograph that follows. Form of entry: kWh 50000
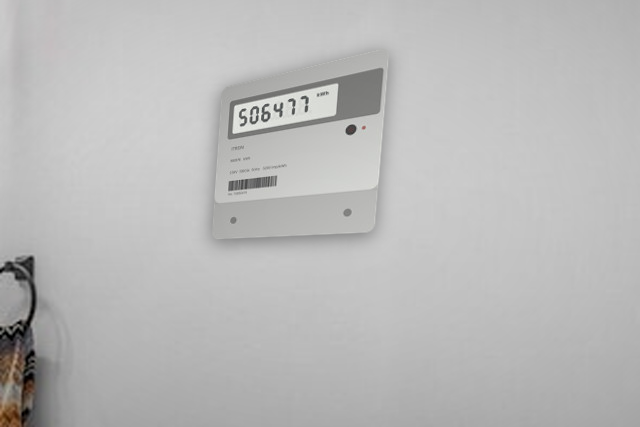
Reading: kWh 506477
